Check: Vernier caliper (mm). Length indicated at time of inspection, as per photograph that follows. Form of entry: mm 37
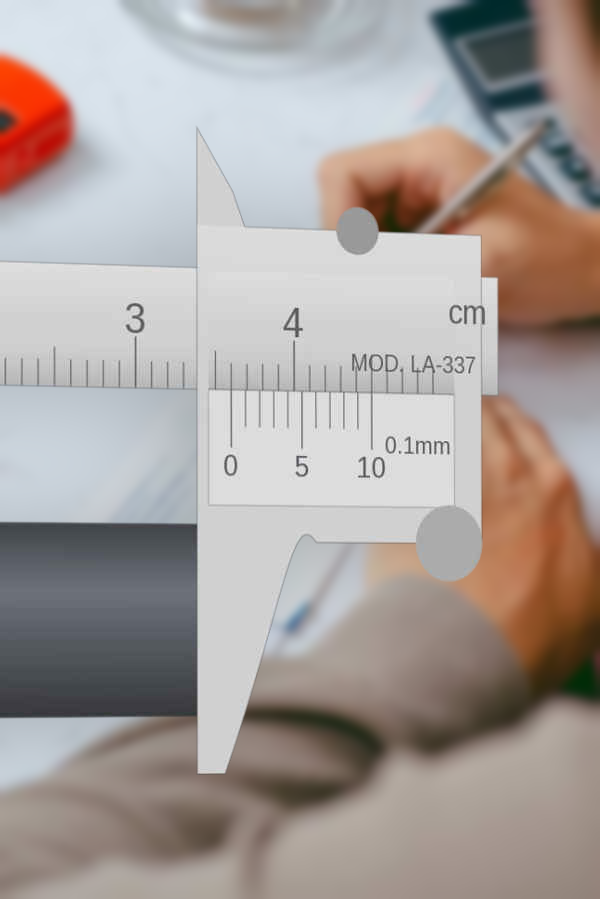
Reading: mm 36.0
